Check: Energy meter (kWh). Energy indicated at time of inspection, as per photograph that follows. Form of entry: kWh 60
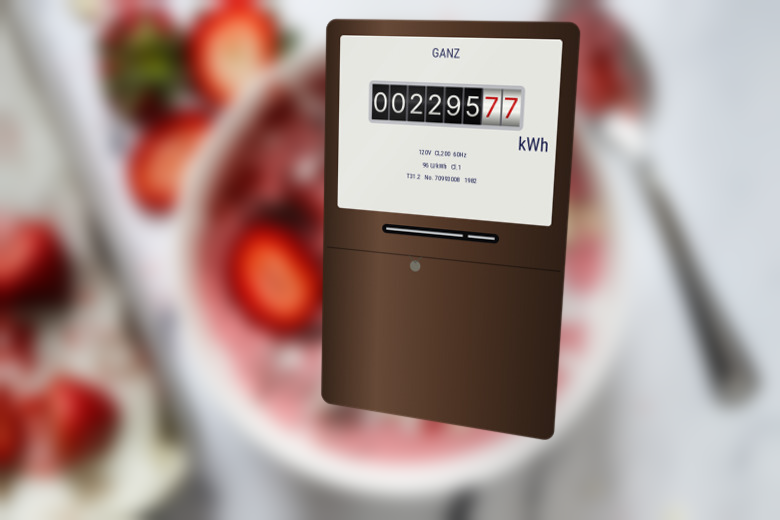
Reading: kWh 2295.77
